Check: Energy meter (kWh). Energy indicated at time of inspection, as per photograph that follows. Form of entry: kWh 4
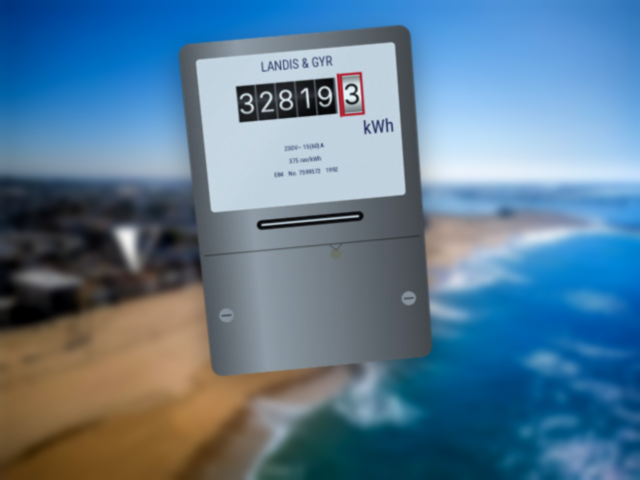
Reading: kWh 32819.3
